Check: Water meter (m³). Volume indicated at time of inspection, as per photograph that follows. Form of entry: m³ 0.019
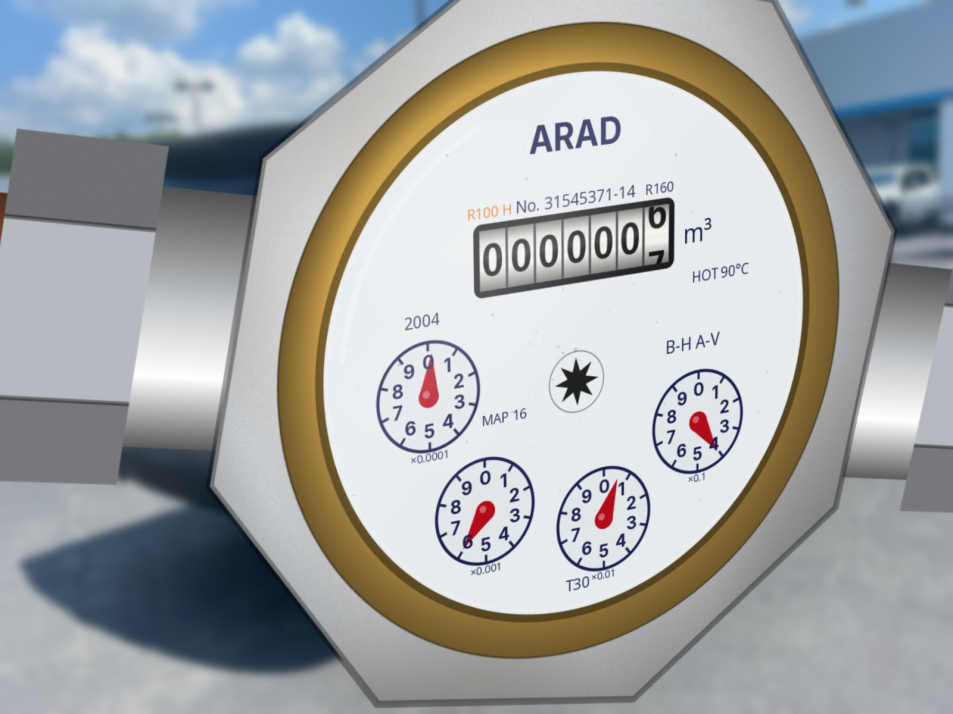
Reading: m³ 6.4060
